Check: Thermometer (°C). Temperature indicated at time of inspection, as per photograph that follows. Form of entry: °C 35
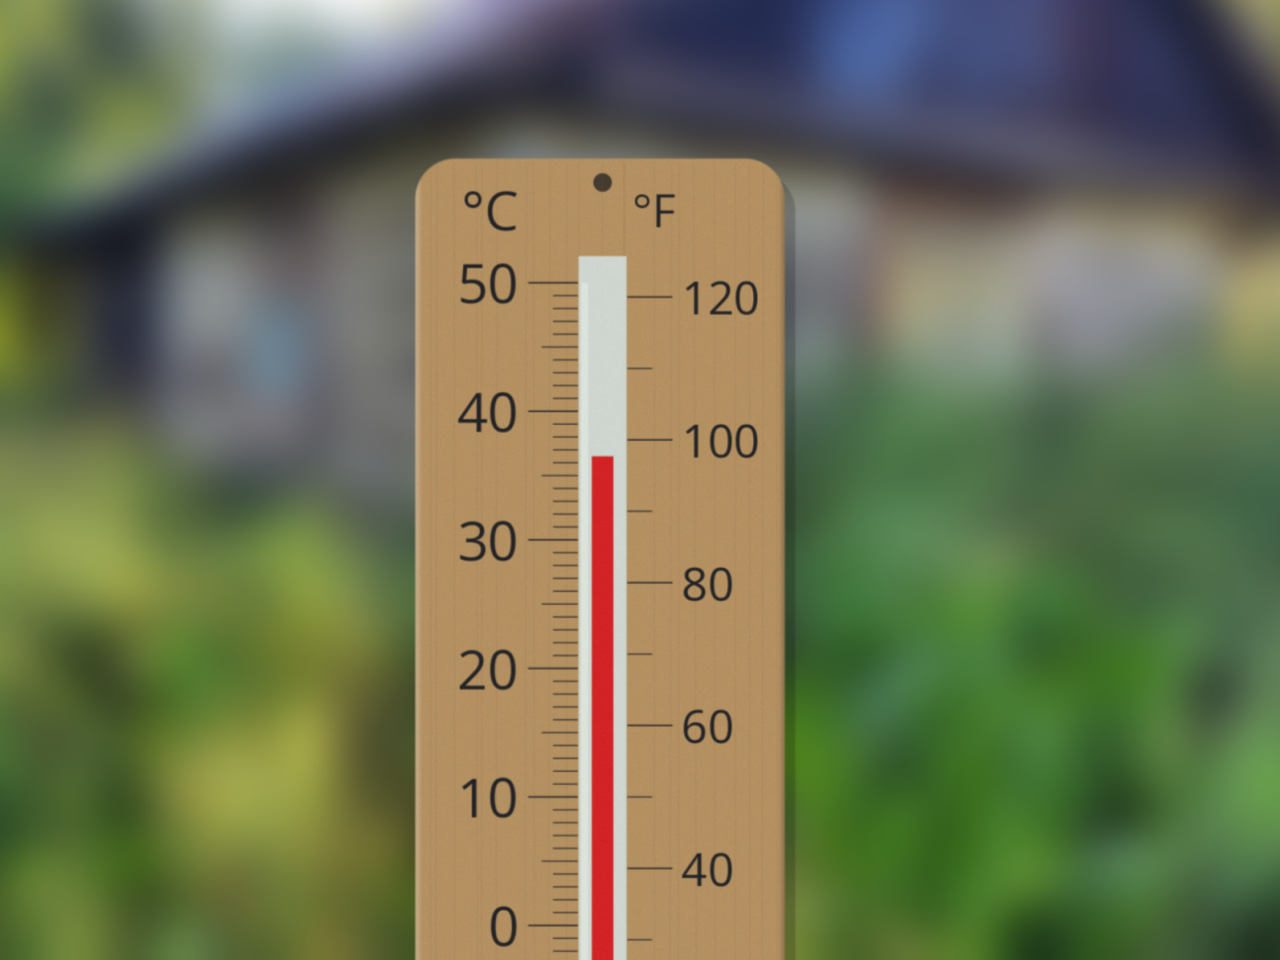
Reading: °C 36.5
